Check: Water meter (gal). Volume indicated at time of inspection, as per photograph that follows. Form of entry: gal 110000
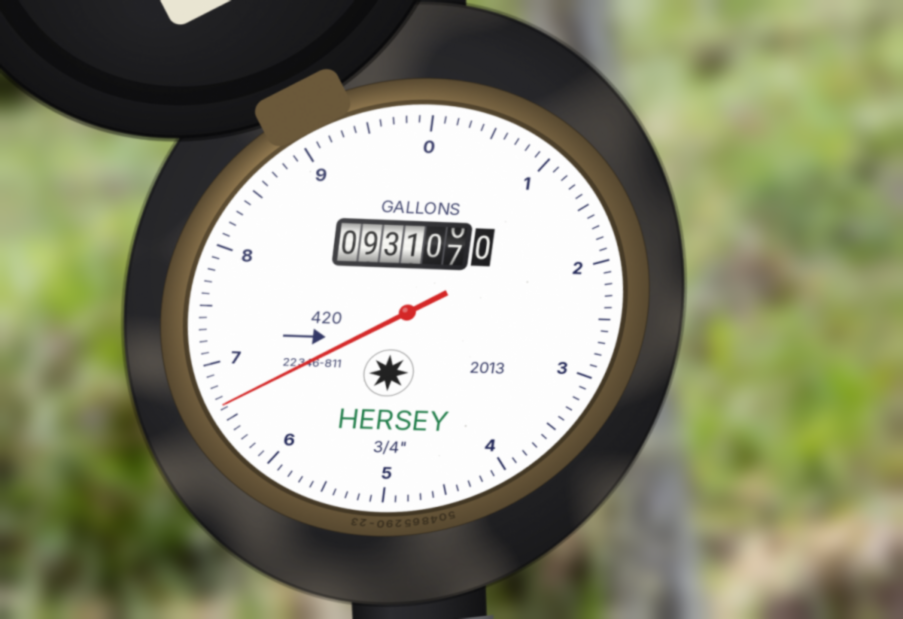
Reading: gal 931066.6
